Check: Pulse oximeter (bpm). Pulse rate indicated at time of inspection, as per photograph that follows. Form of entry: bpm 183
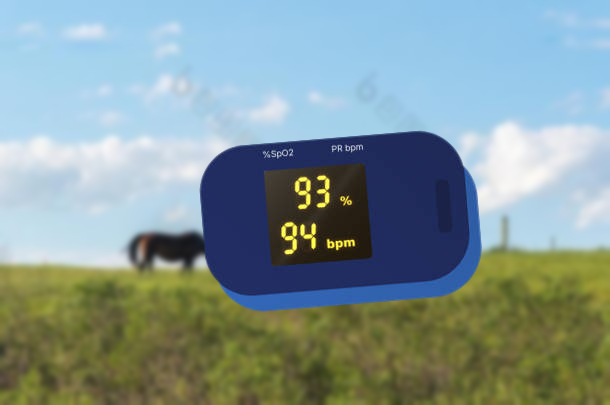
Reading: bpm 94
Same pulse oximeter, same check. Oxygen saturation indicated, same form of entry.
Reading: % 93
